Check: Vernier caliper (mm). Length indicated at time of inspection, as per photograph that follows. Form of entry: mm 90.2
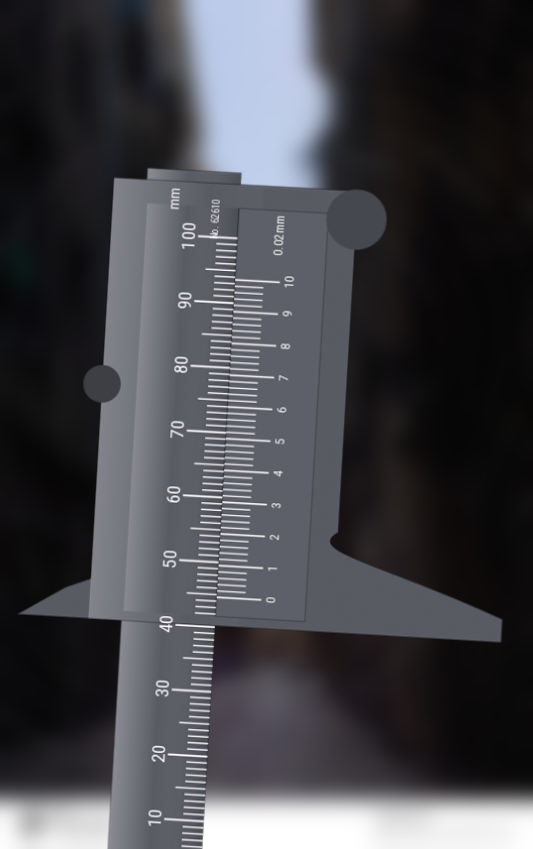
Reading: mm 44.6
